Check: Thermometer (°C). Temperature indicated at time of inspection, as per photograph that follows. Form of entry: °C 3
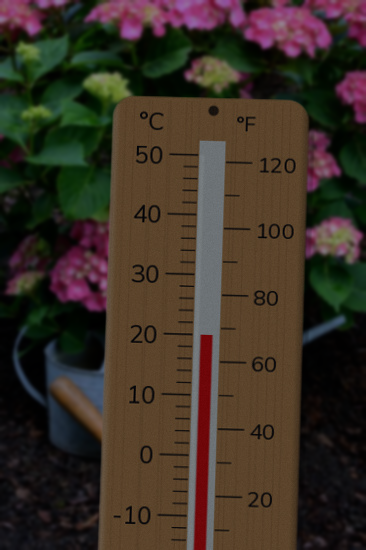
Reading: °C 20
